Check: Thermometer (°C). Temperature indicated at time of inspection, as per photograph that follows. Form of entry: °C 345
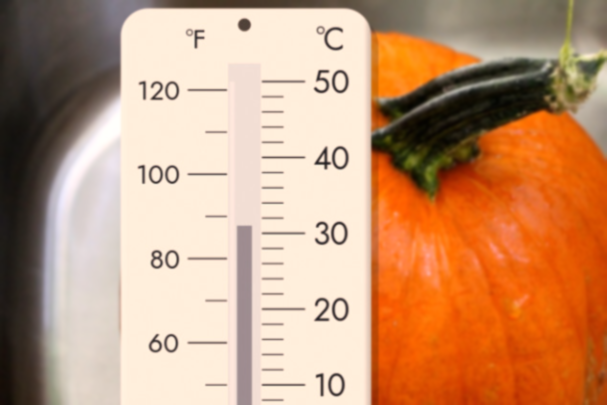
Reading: °C 31
